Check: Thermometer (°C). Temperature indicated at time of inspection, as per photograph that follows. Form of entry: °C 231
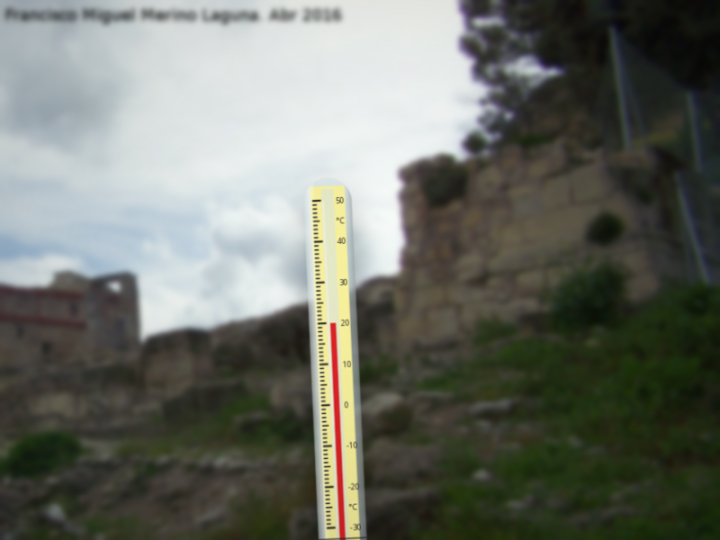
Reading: °C 20
